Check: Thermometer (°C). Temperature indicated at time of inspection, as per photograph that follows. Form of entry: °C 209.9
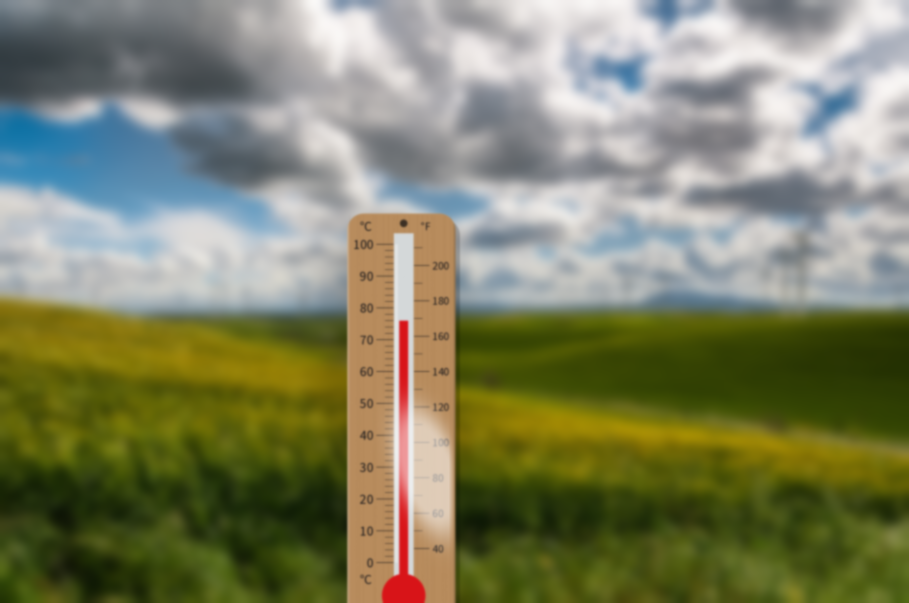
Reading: °C 76
